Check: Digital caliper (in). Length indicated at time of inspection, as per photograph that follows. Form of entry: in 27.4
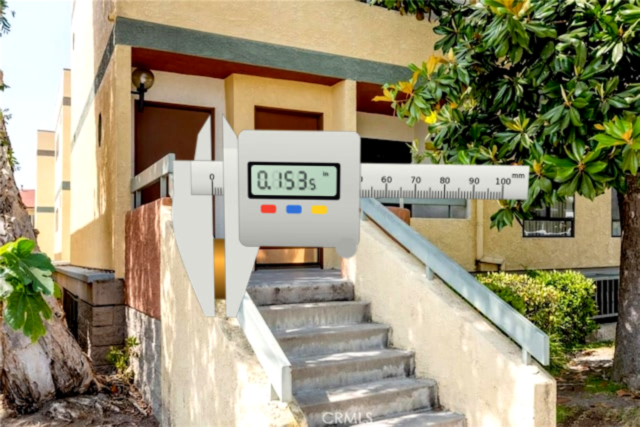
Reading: in 0.1535
